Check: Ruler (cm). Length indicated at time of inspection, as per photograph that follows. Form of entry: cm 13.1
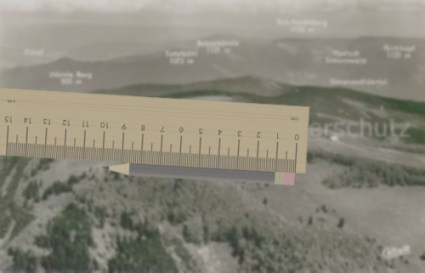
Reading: cm 10
